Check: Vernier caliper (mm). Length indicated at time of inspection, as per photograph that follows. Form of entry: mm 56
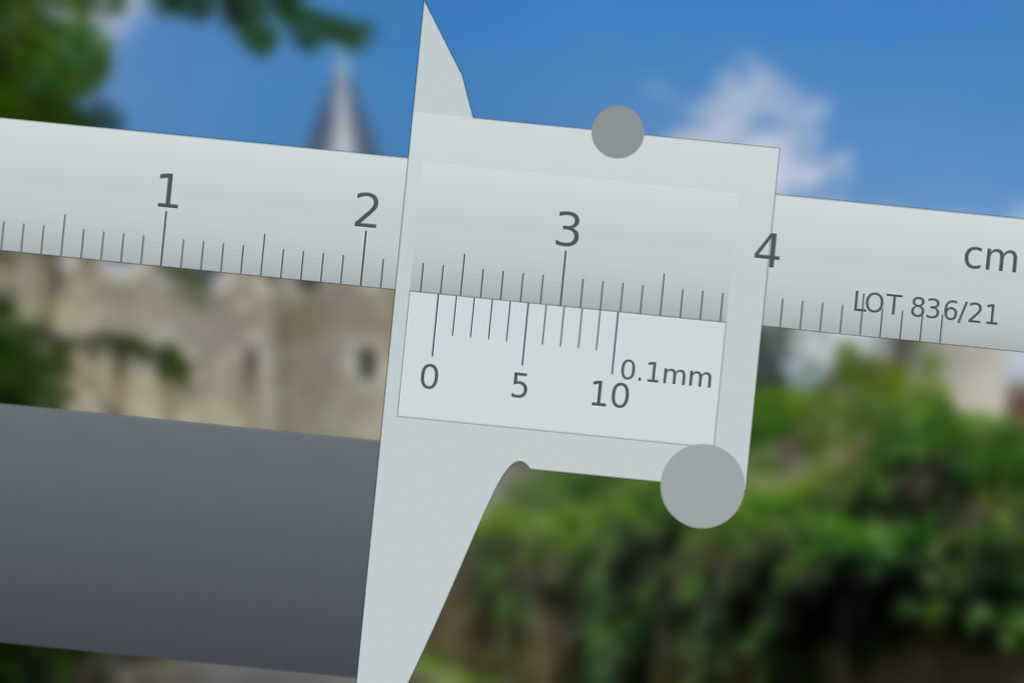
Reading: mm 23.9
